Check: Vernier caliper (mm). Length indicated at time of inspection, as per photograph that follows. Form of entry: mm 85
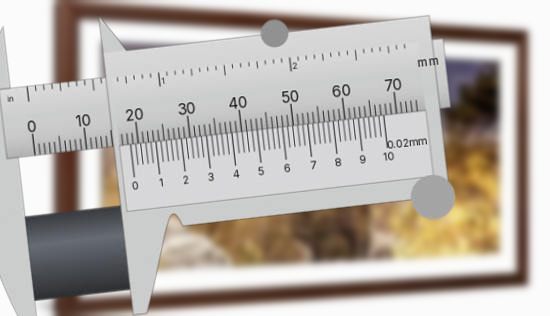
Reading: mm 18.5
